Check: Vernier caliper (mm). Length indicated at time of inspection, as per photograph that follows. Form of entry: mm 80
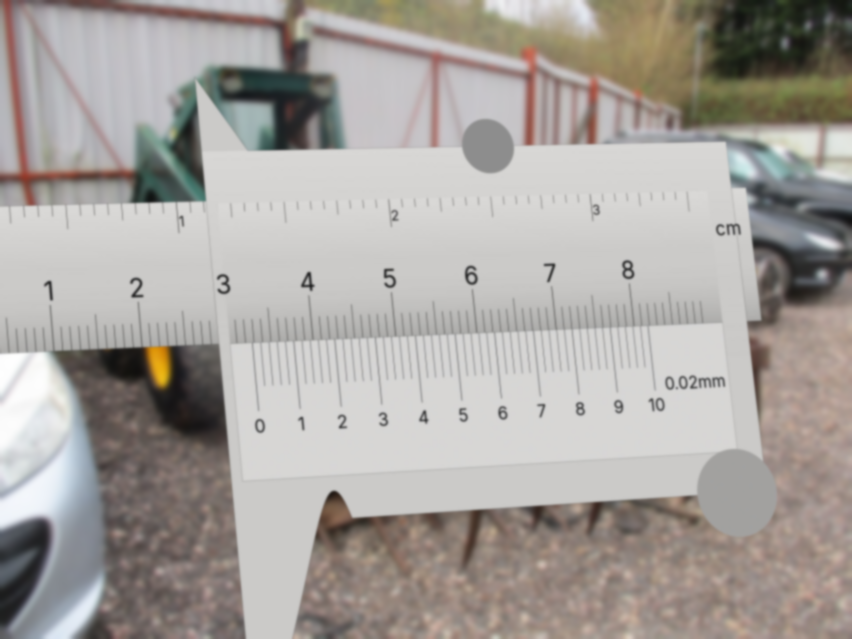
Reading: mm 32.8
